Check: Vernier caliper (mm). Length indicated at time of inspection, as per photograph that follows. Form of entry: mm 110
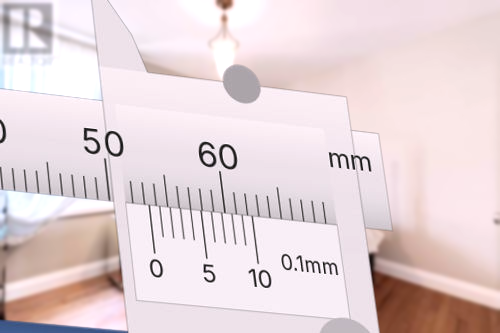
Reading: mm 53.4
